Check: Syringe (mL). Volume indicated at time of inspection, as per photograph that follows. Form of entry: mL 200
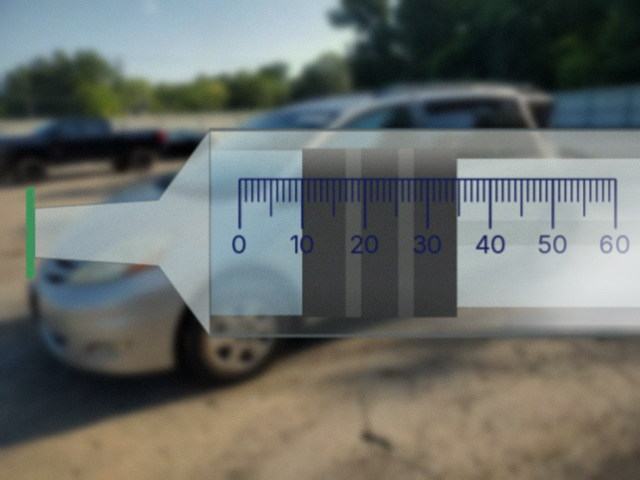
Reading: mL 10
